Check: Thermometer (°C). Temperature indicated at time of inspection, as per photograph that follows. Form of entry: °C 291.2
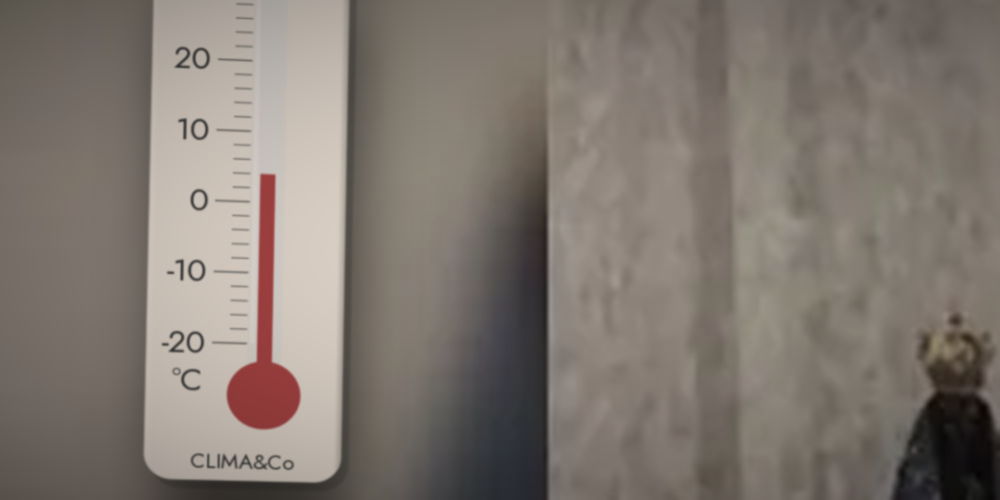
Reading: °C 4
